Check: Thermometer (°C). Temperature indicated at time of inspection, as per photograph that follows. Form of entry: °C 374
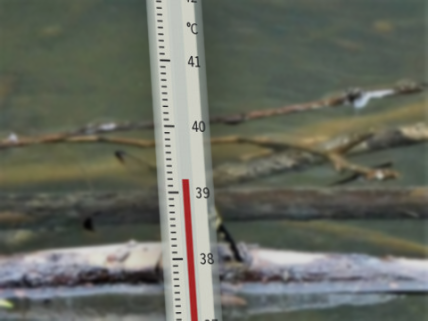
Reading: °C 39.2
